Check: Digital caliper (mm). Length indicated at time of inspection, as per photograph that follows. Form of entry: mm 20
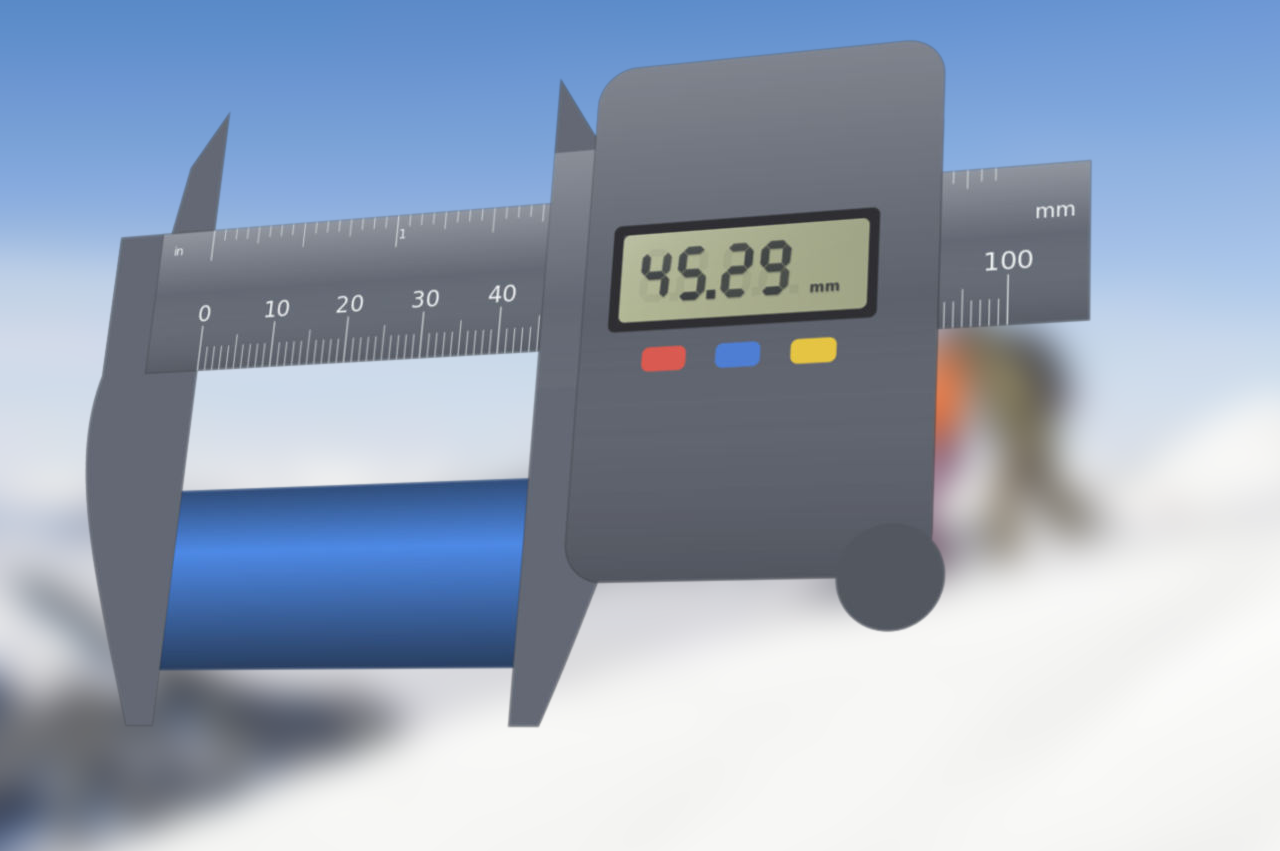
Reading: mm 45.29
